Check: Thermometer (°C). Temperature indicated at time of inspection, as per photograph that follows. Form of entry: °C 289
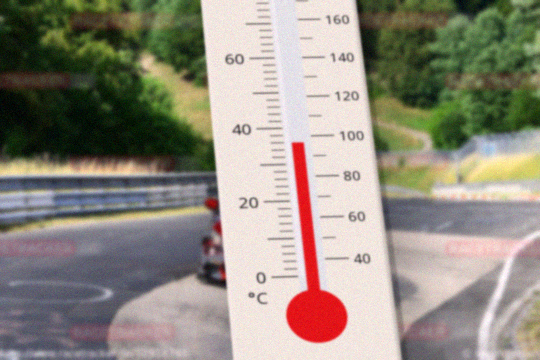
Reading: °C 36
